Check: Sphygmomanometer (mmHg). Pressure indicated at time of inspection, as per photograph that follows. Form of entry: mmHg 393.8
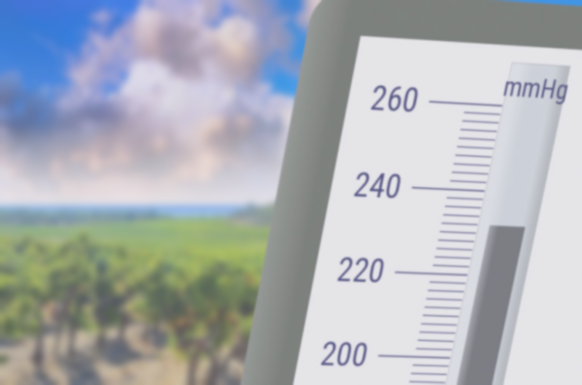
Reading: mmHg 232
